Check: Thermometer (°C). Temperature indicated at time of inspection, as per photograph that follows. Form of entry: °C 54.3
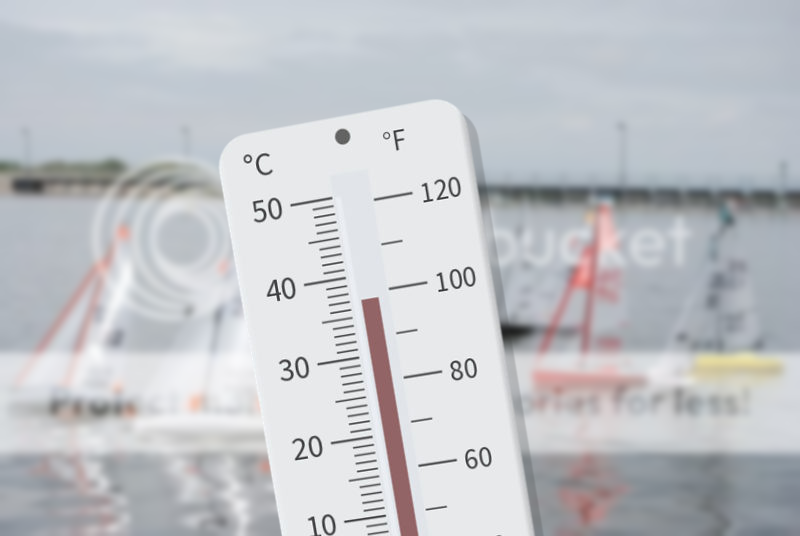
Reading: °C 37
